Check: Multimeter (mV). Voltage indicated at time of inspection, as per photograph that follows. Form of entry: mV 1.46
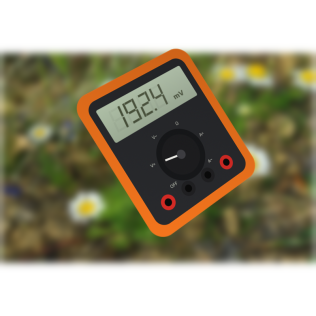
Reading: mV 192.4
